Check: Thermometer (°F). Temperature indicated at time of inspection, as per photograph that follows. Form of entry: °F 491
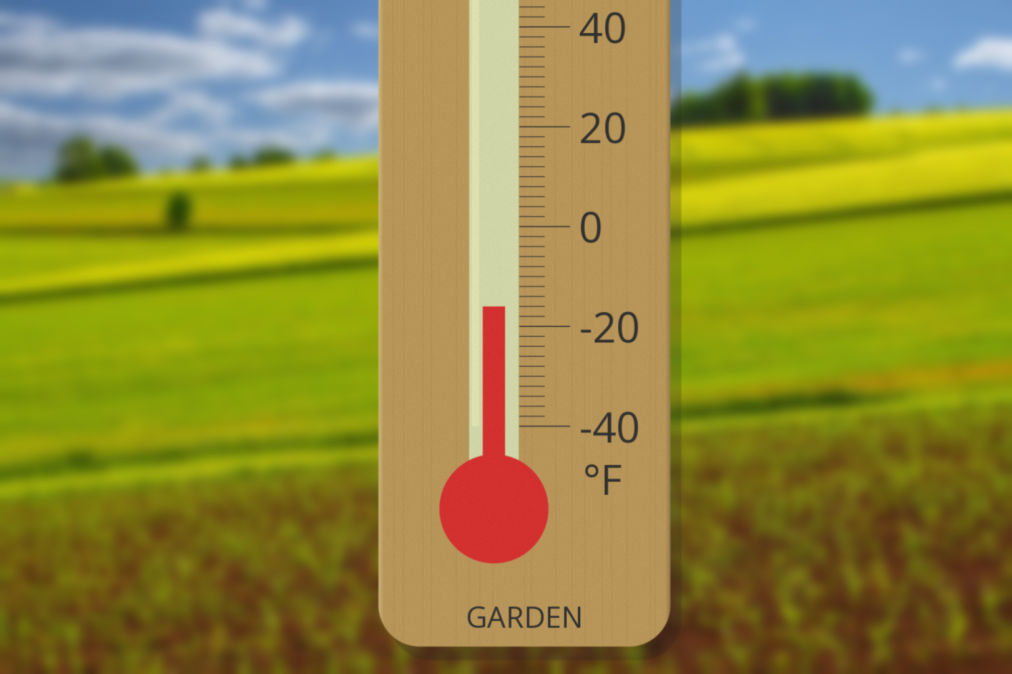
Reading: °F -16
